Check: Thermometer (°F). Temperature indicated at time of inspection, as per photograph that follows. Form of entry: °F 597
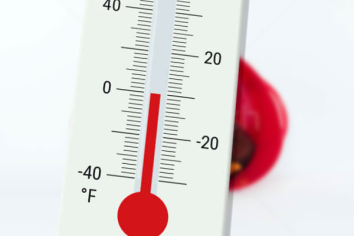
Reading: °F 0
